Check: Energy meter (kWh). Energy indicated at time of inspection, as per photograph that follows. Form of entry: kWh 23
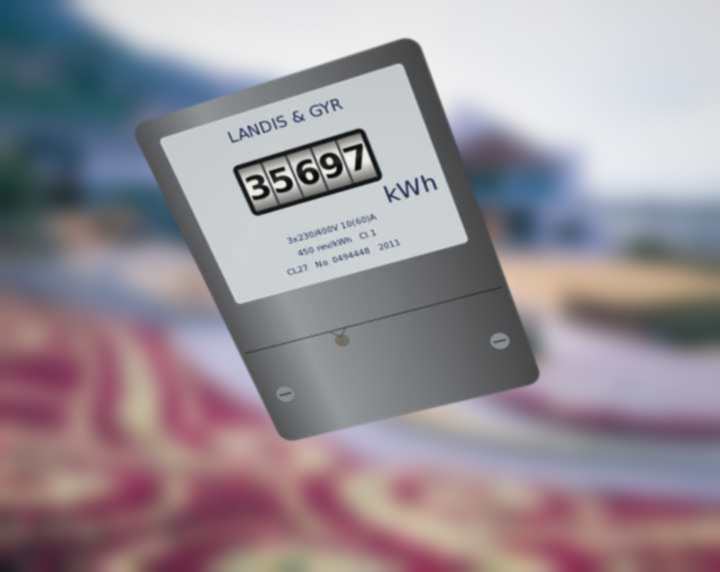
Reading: kWh 35697
